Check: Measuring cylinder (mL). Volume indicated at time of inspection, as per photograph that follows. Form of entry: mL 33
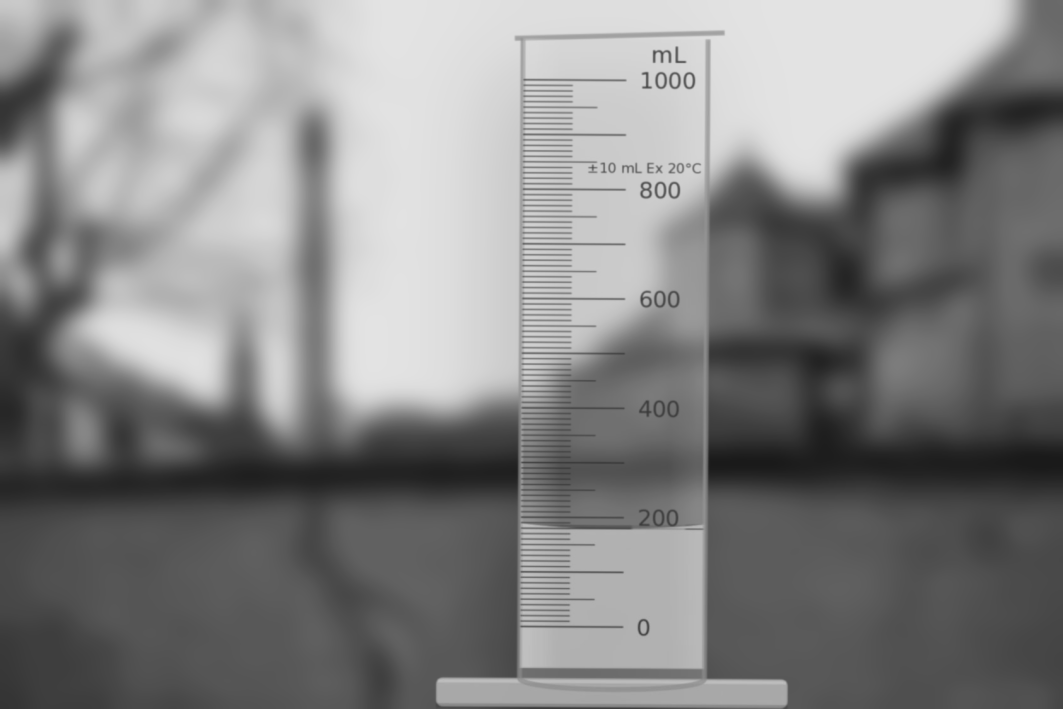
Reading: mL 180
